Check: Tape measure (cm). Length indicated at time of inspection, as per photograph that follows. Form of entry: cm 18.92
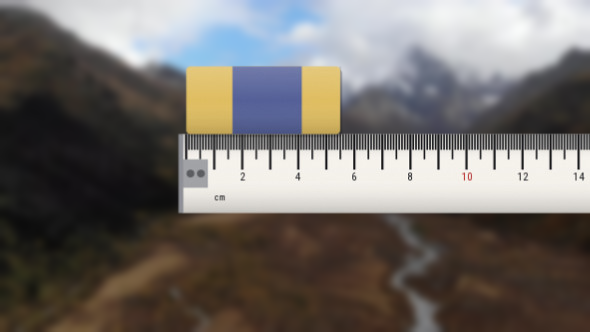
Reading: cm 5.5
